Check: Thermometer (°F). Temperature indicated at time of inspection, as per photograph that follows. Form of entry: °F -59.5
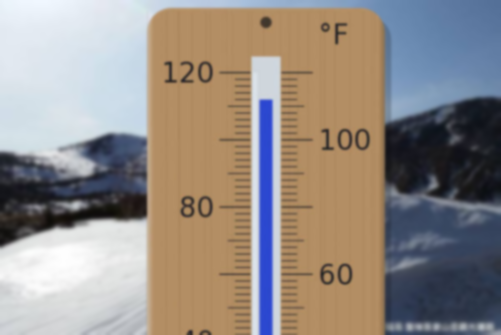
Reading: °F 112
